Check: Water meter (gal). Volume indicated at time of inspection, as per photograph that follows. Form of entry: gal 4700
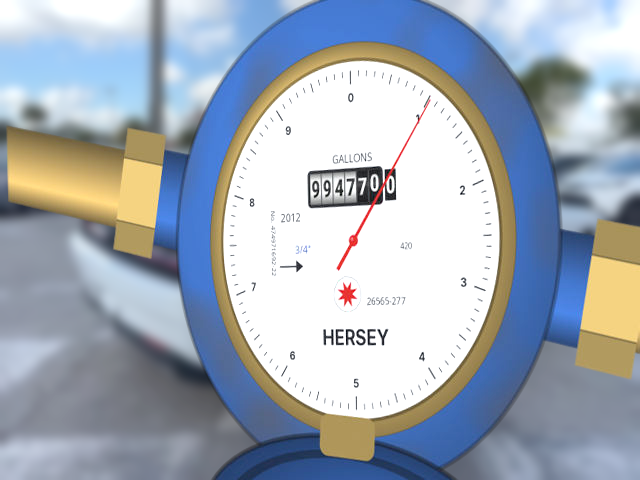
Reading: gal 9947701.0
